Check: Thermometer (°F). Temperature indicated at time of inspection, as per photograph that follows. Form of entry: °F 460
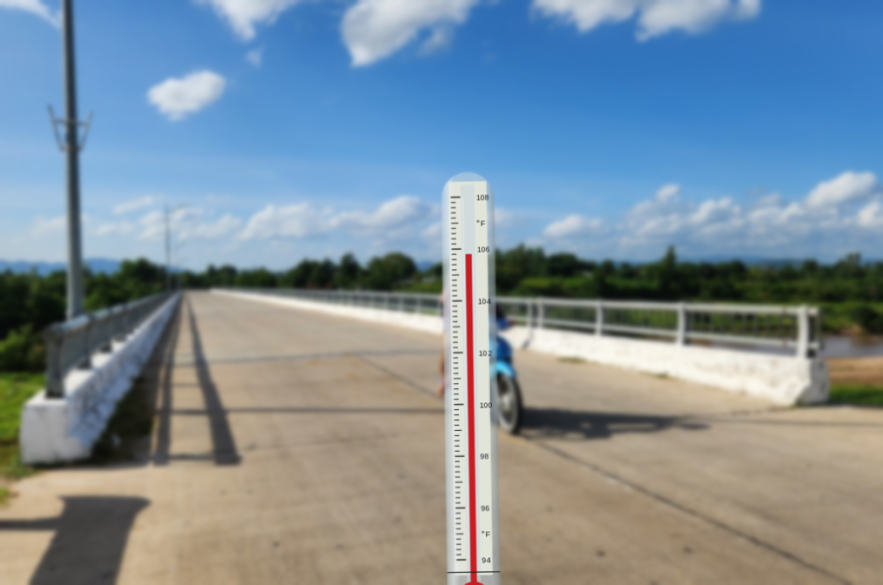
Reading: °F 105.8
